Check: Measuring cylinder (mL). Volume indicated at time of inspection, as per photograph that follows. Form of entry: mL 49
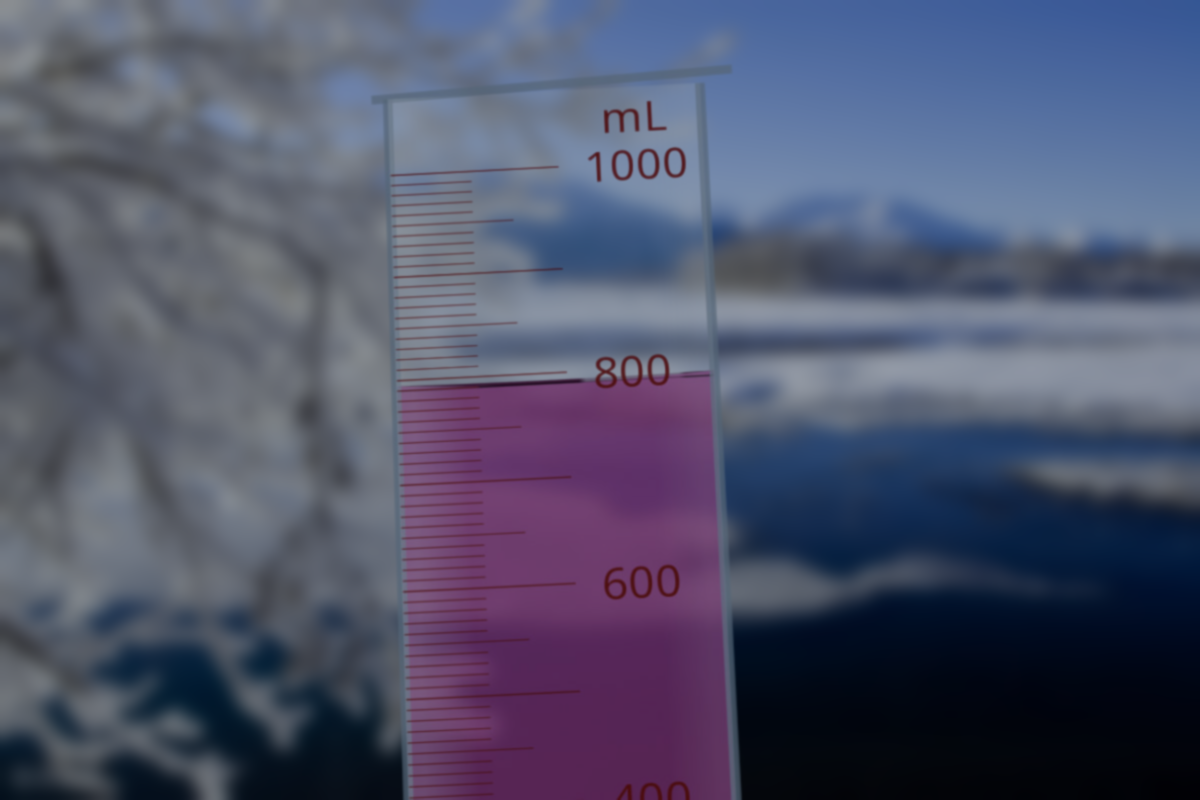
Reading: mL 790
